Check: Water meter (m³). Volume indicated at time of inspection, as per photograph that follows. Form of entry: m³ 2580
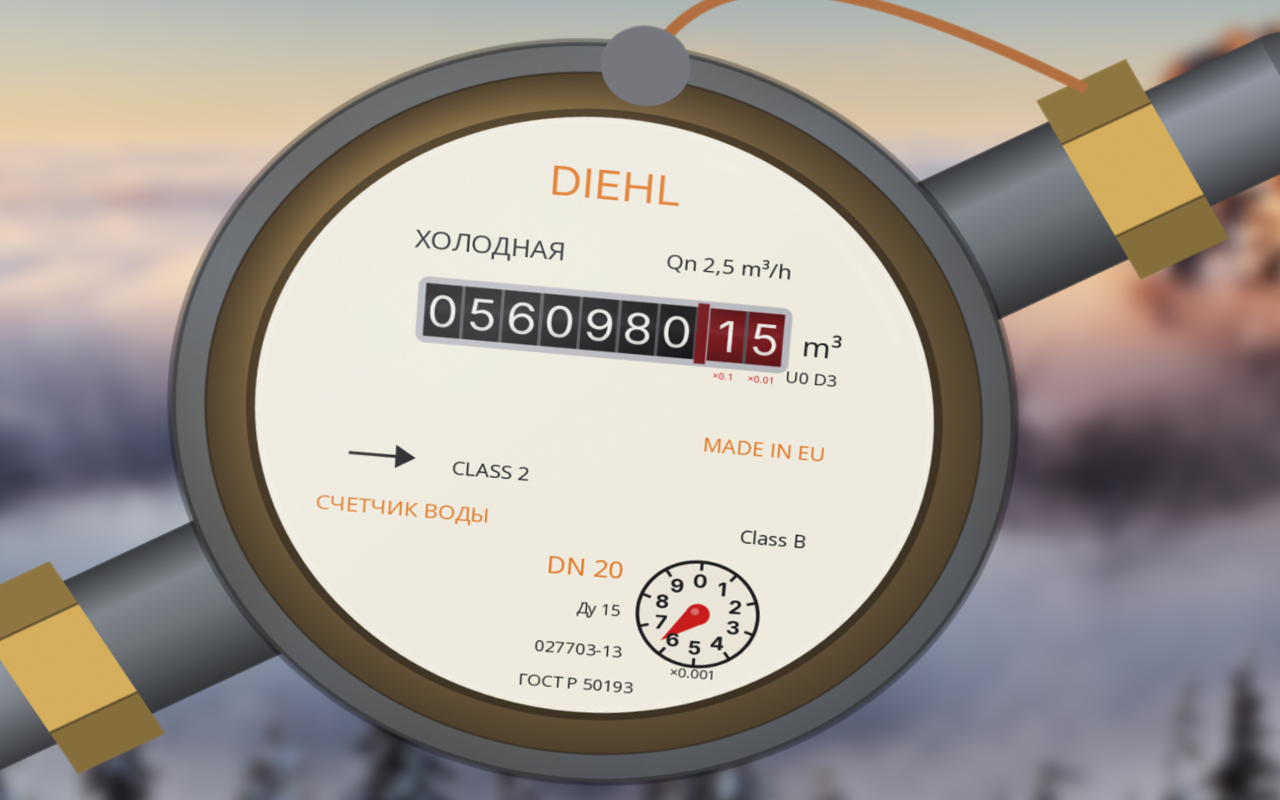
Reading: m³ 560980.156
